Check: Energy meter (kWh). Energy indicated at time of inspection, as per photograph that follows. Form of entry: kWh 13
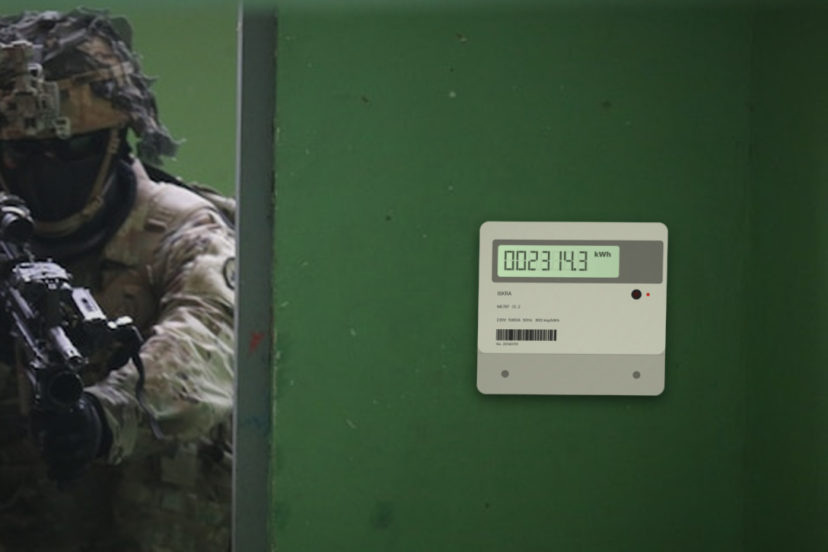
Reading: kWh 2314.3
